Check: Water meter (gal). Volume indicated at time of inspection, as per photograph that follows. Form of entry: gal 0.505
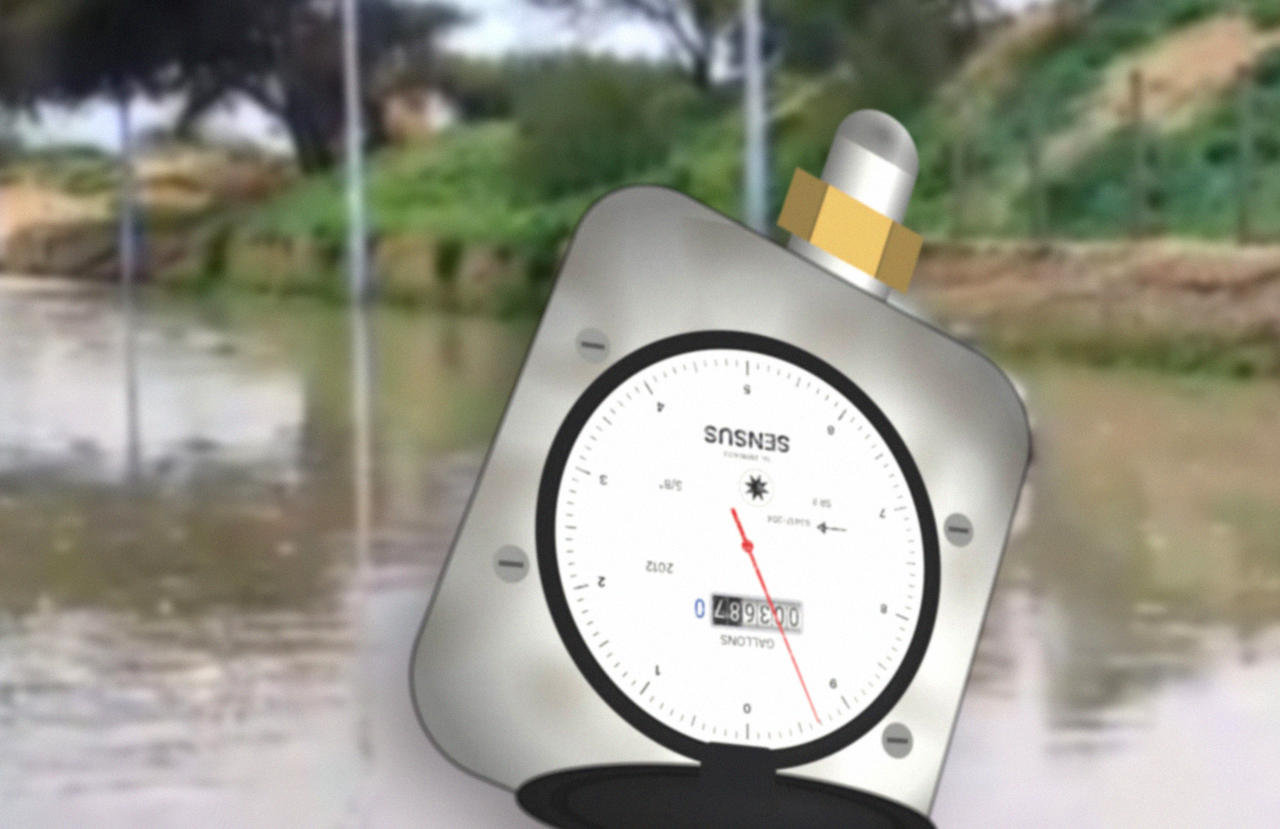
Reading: gal 36869.3
